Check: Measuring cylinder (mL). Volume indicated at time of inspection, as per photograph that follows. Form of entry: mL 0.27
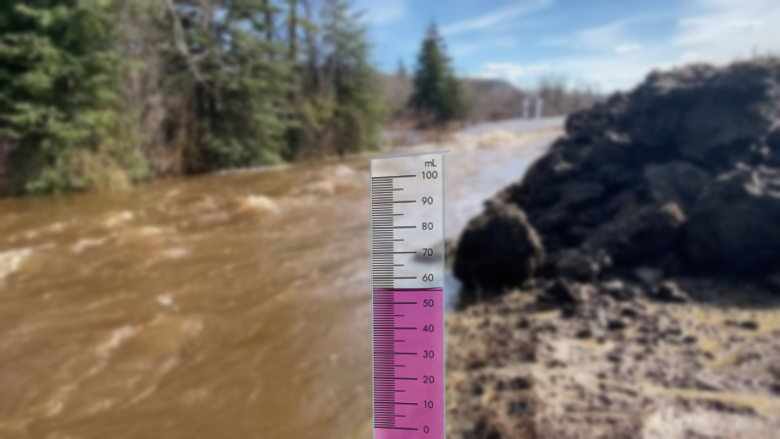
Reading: mL 55
